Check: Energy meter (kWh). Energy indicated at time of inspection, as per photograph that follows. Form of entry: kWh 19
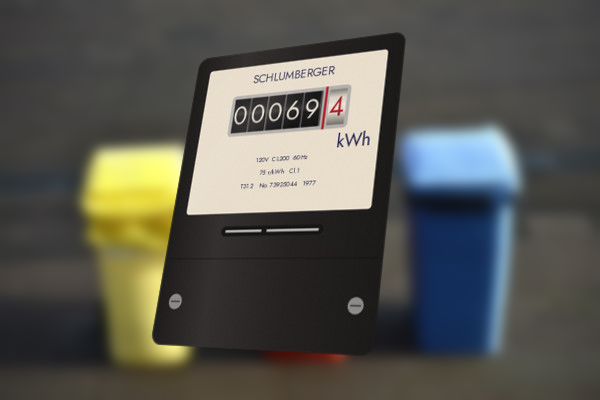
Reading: kWh 69.4
